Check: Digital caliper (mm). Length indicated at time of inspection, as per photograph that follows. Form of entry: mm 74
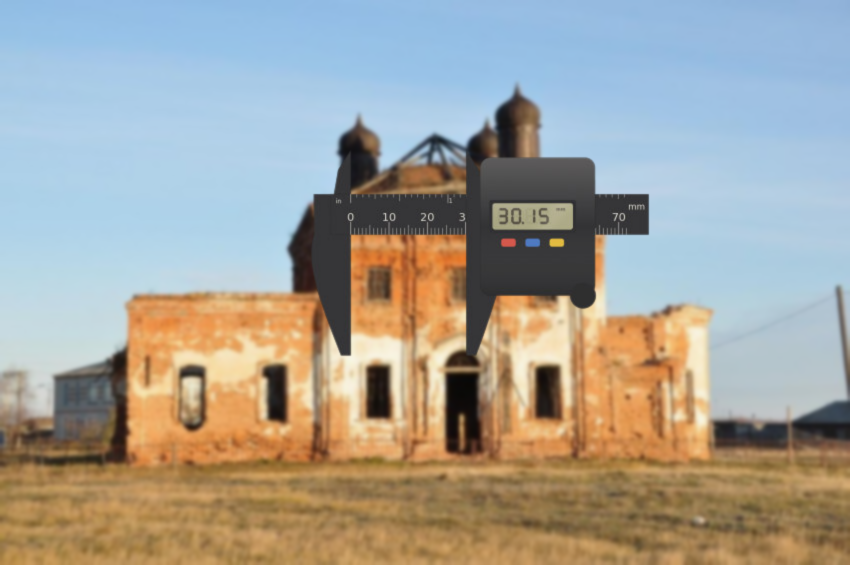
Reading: mm 30.15
